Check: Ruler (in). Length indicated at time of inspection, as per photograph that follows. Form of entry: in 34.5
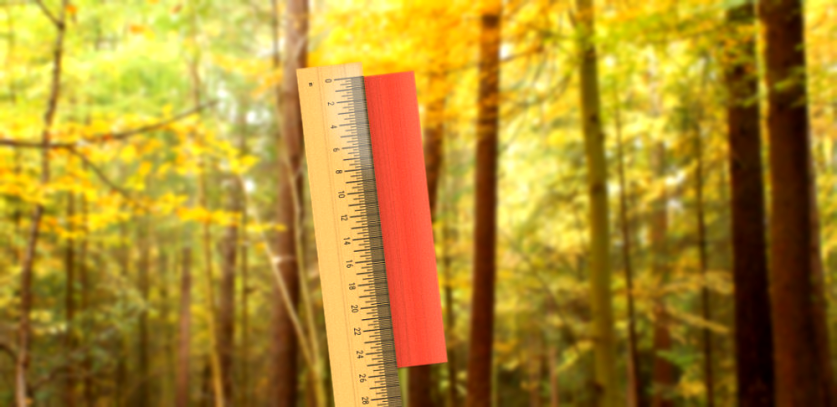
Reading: in 25.5
